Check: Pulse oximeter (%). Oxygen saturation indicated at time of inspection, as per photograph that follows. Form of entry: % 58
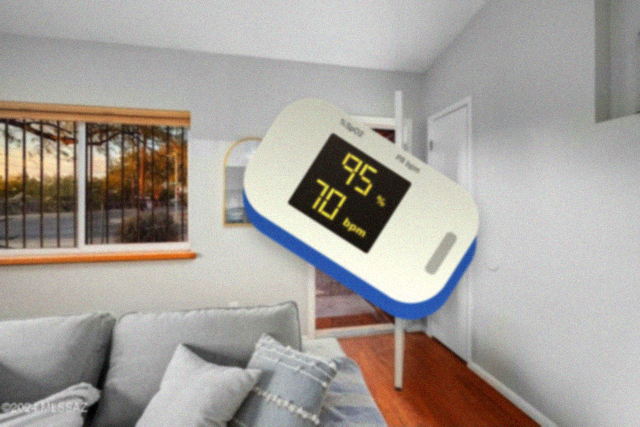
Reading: % 95
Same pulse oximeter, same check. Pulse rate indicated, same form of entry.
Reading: bpm 70
